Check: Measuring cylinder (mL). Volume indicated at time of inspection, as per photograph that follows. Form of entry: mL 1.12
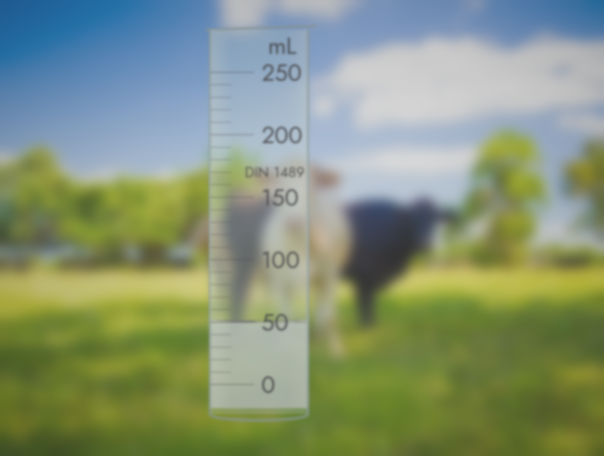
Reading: mL 50
